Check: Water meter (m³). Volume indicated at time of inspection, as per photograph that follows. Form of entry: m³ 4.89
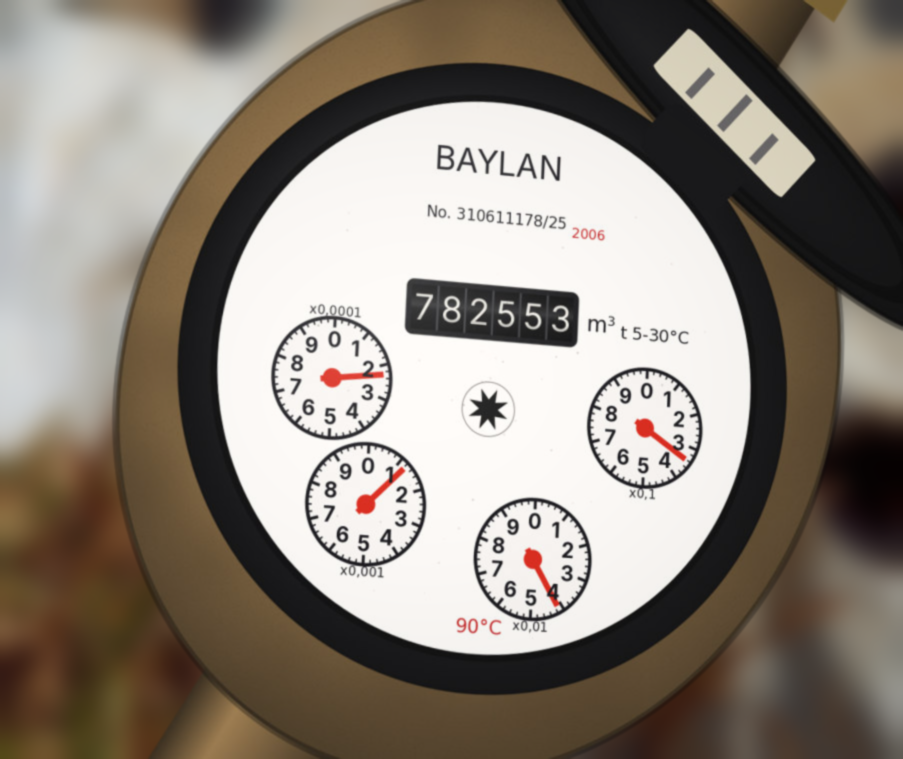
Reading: m³ 782553.3412
